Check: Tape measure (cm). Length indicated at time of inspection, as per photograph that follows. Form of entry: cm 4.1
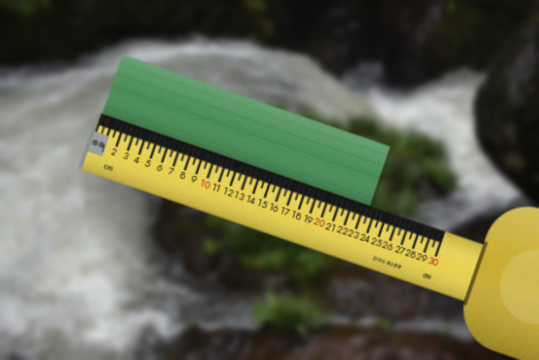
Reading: cm 23.5
